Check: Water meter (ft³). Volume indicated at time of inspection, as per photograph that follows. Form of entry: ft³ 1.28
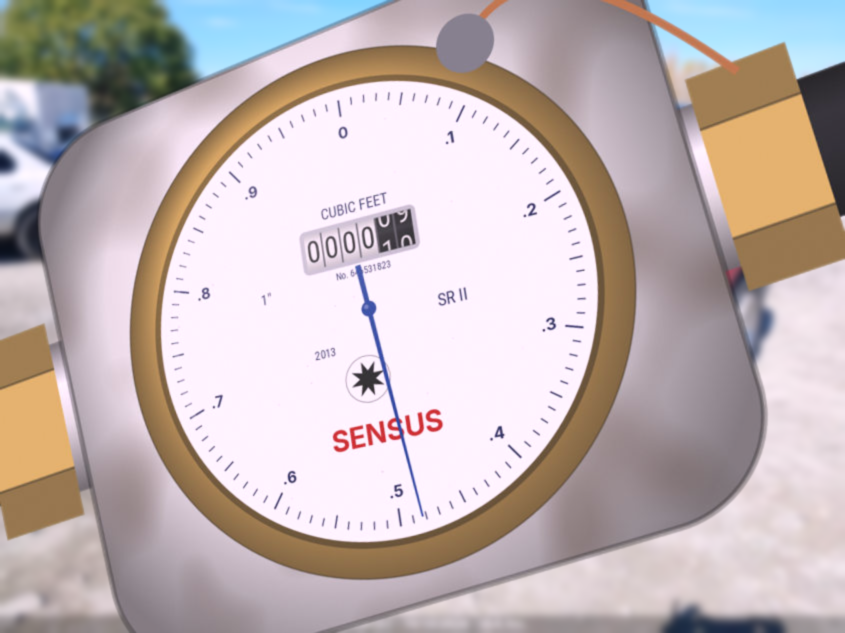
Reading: ft³ 9.48
